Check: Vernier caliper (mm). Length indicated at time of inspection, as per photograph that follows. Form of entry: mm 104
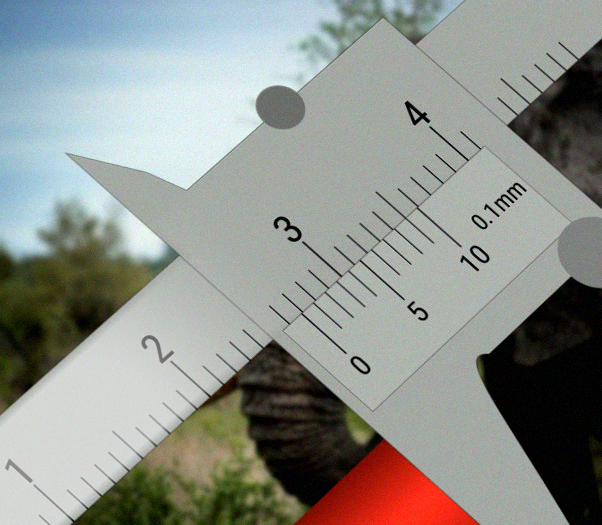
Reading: mm 26.9
